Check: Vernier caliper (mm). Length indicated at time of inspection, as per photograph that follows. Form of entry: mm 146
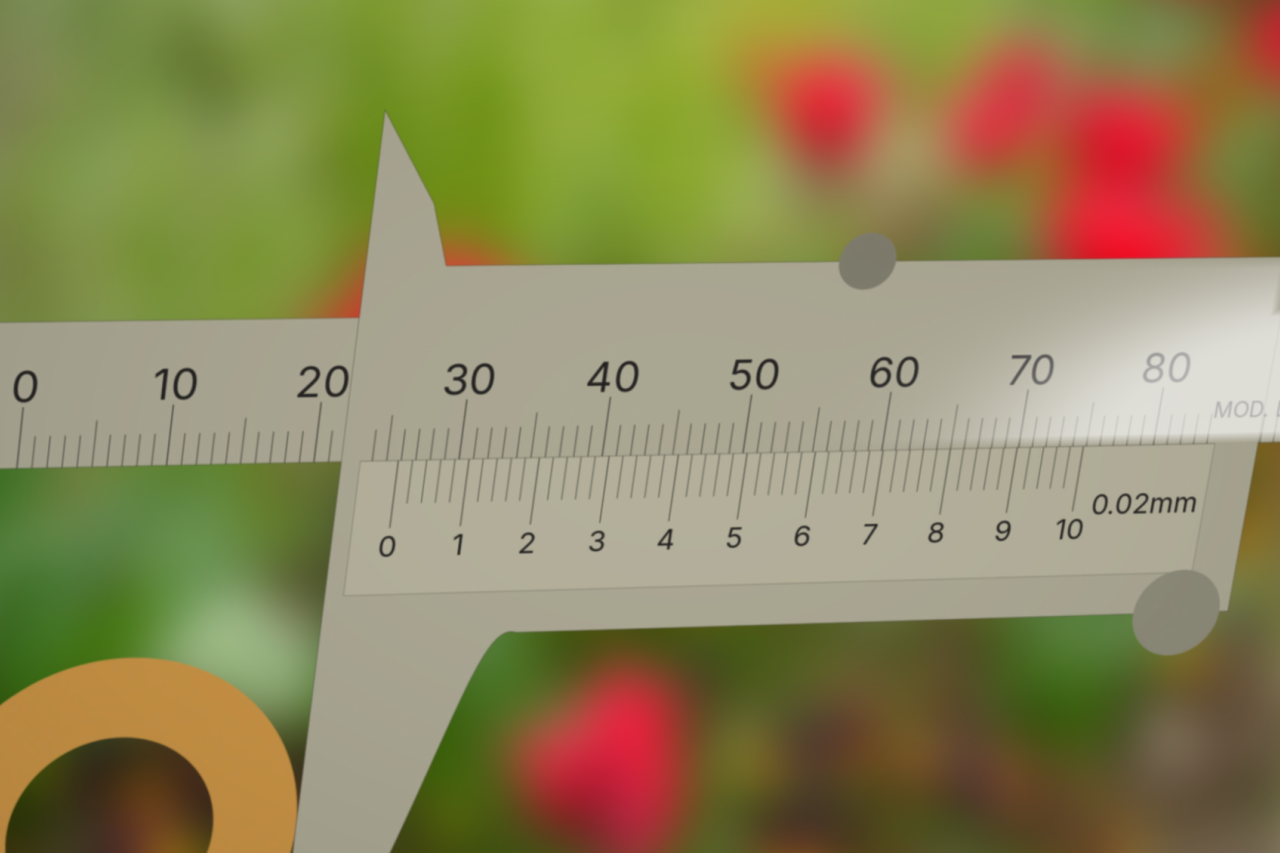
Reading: mm 25.8
